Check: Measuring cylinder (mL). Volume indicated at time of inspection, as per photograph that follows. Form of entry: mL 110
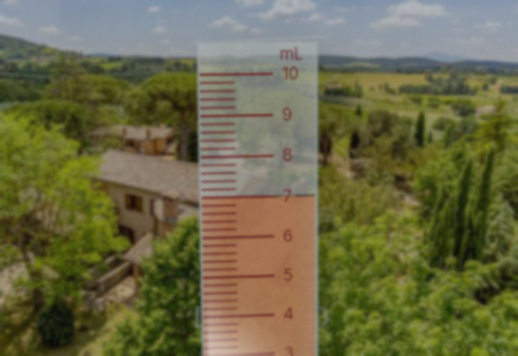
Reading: mL 7
